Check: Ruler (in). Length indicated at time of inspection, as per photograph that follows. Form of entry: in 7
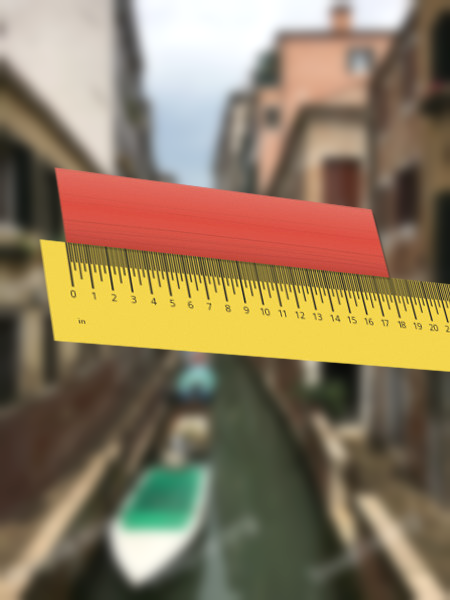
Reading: in 18
